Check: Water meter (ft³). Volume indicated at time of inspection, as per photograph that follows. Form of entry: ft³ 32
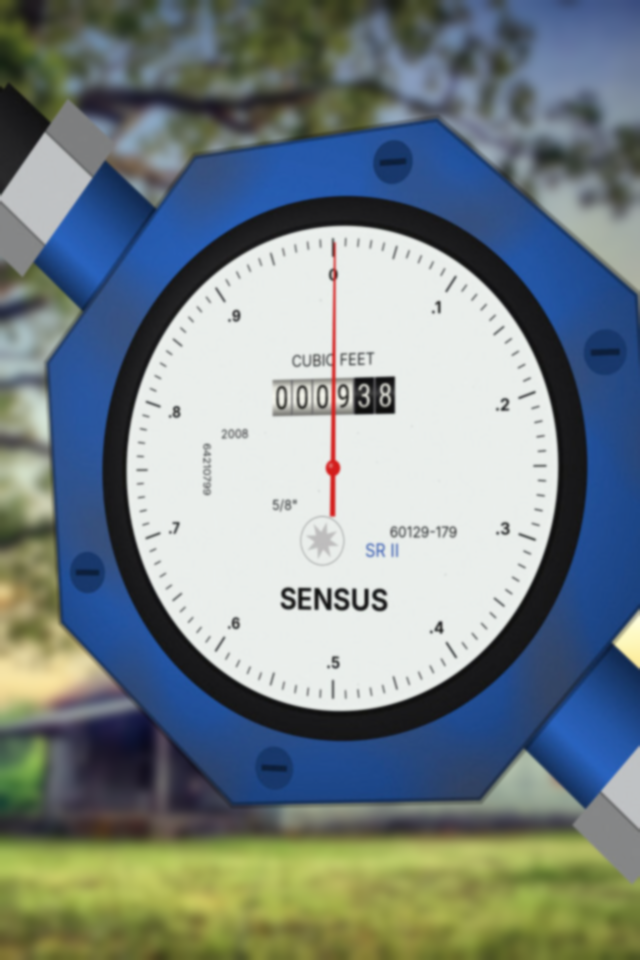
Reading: ft³ 938.00
